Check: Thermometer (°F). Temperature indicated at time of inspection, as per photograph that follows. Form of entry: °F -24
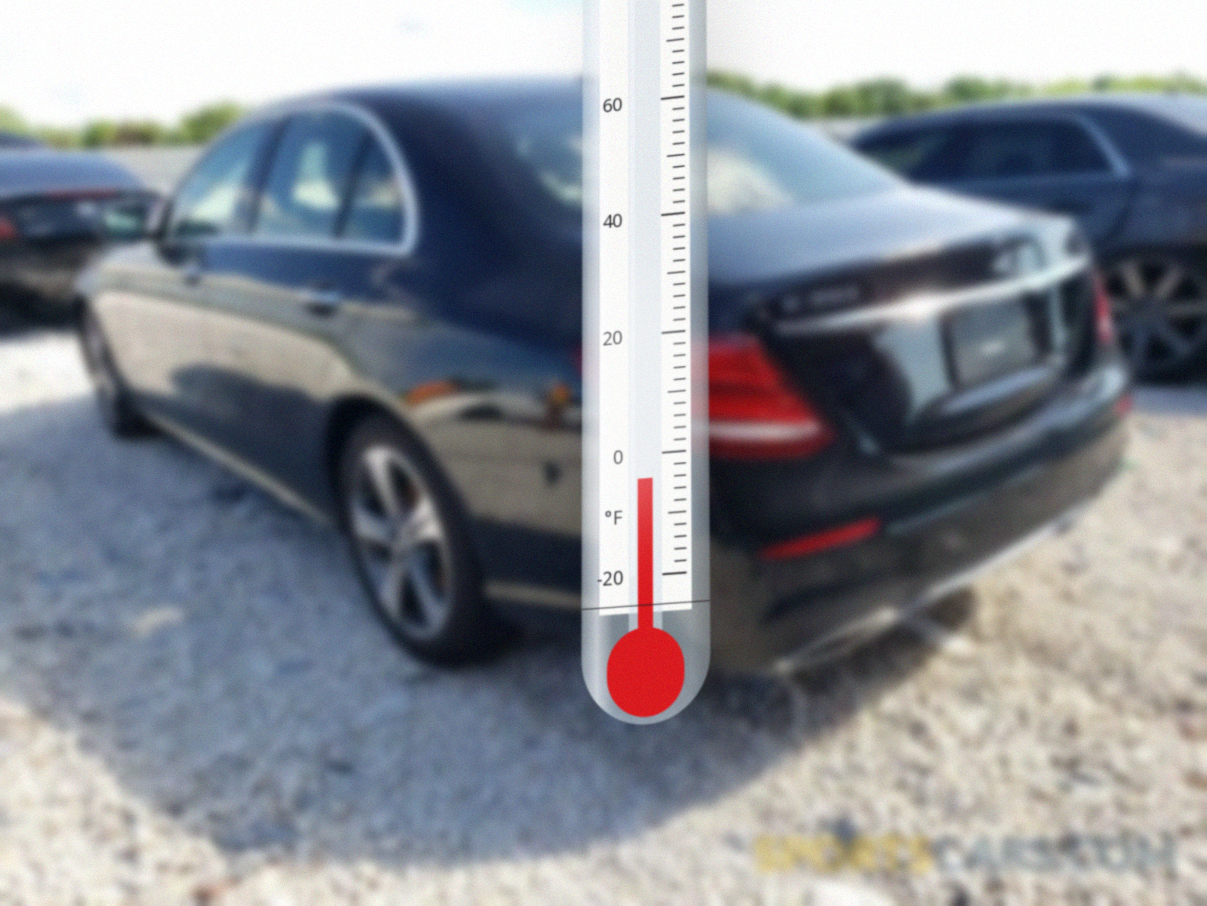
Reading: °F -4
